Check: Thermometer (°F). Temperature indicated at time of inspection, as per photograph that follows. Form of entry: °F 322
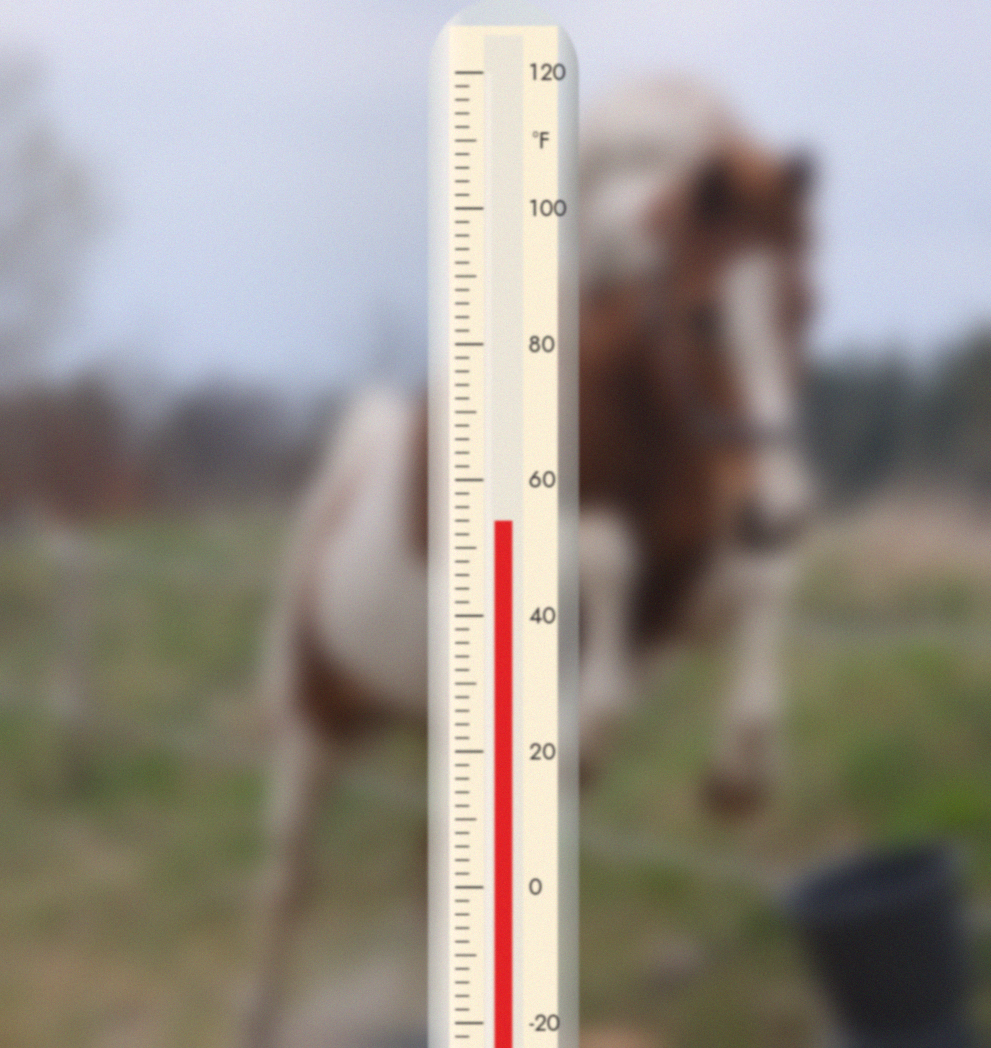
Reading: °F 54
